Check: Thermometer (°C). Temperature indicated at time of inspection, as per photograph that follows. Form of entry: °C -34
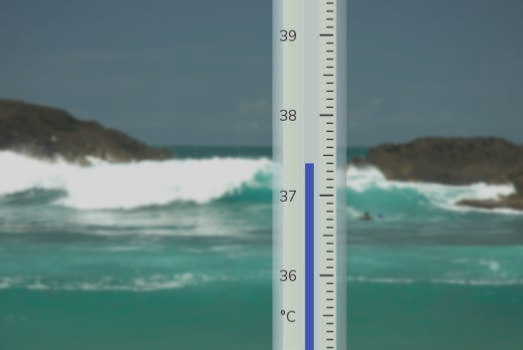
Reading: °C 37.4
